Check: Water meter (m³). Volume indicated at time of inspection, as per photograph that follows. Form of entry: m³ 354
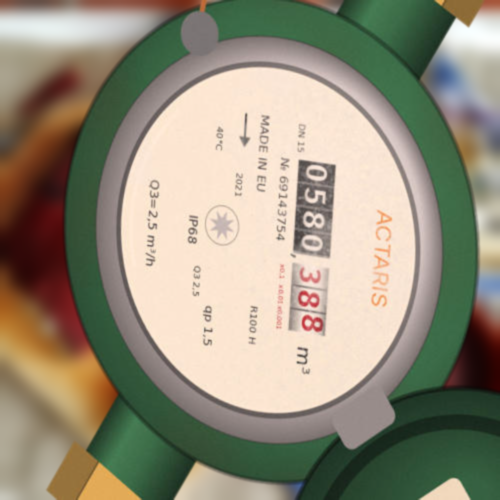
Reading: m³ 580.388
